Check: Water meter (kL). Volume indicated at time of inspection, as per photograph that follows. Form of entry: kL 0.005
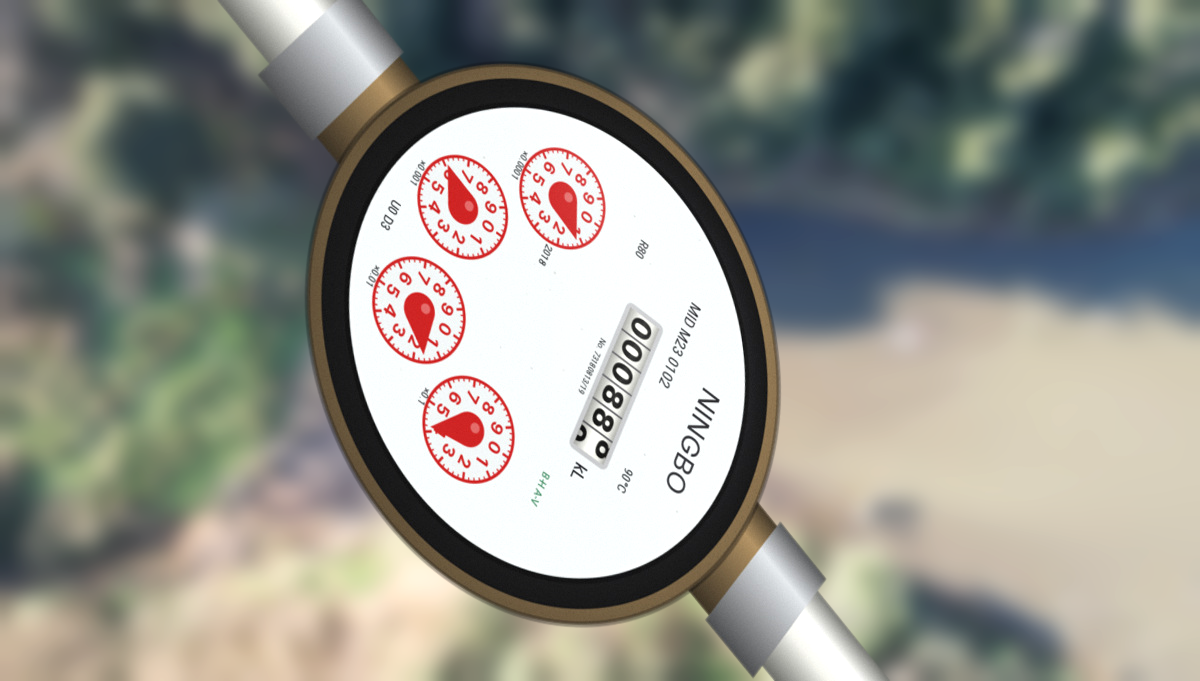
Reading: kL 888.4161
